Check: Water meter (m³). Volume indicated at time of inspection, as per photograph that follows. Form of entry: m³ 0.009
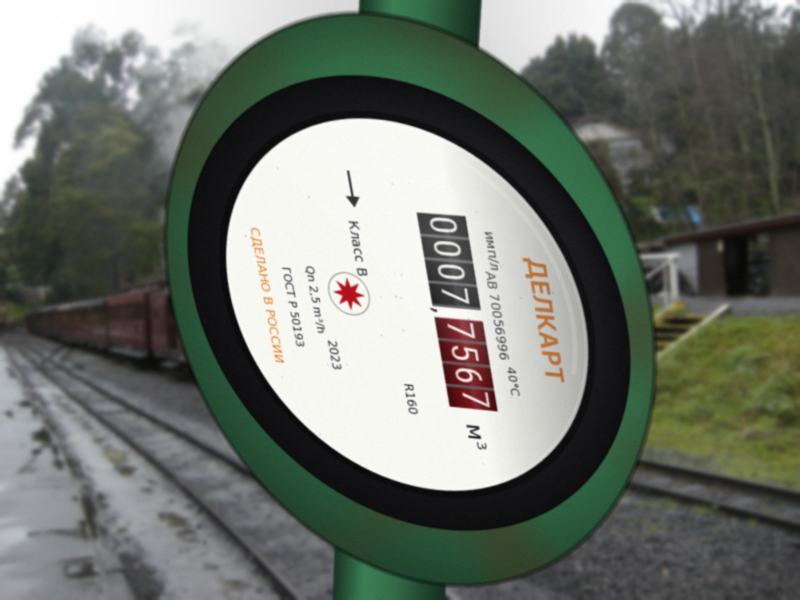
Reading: m³ 7.7567
